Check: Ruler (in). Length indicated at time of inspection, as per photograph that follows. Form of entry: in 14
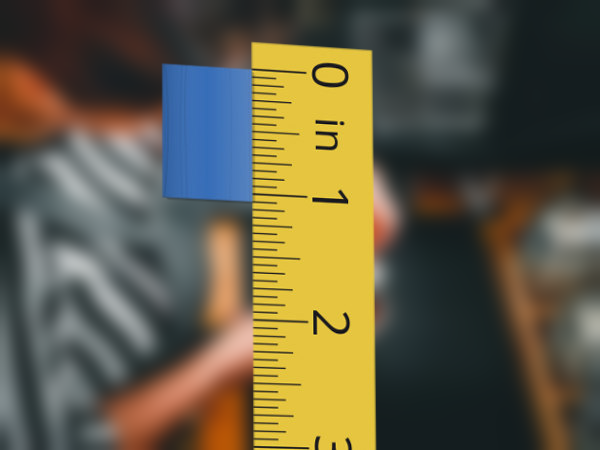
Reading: in 1.0625
